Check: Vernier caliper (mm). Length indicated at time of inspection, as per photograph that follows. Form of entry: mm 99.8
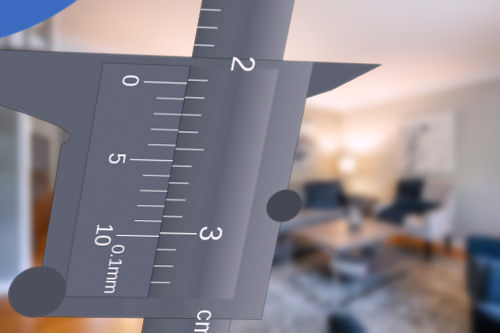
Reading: mm 21.2
